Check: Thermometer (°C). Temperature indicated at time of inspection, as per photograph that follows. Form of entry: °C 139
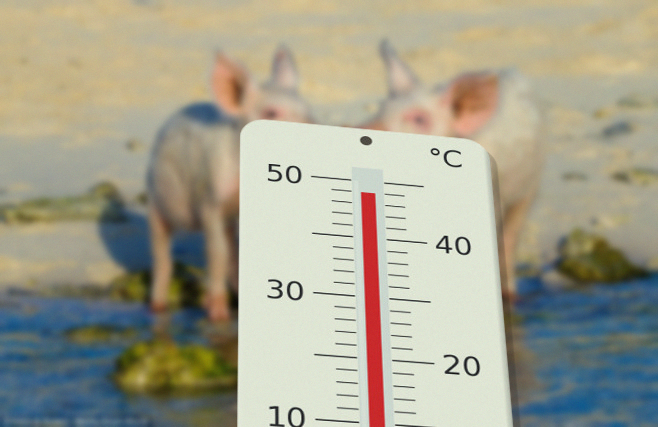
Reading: °C 48
